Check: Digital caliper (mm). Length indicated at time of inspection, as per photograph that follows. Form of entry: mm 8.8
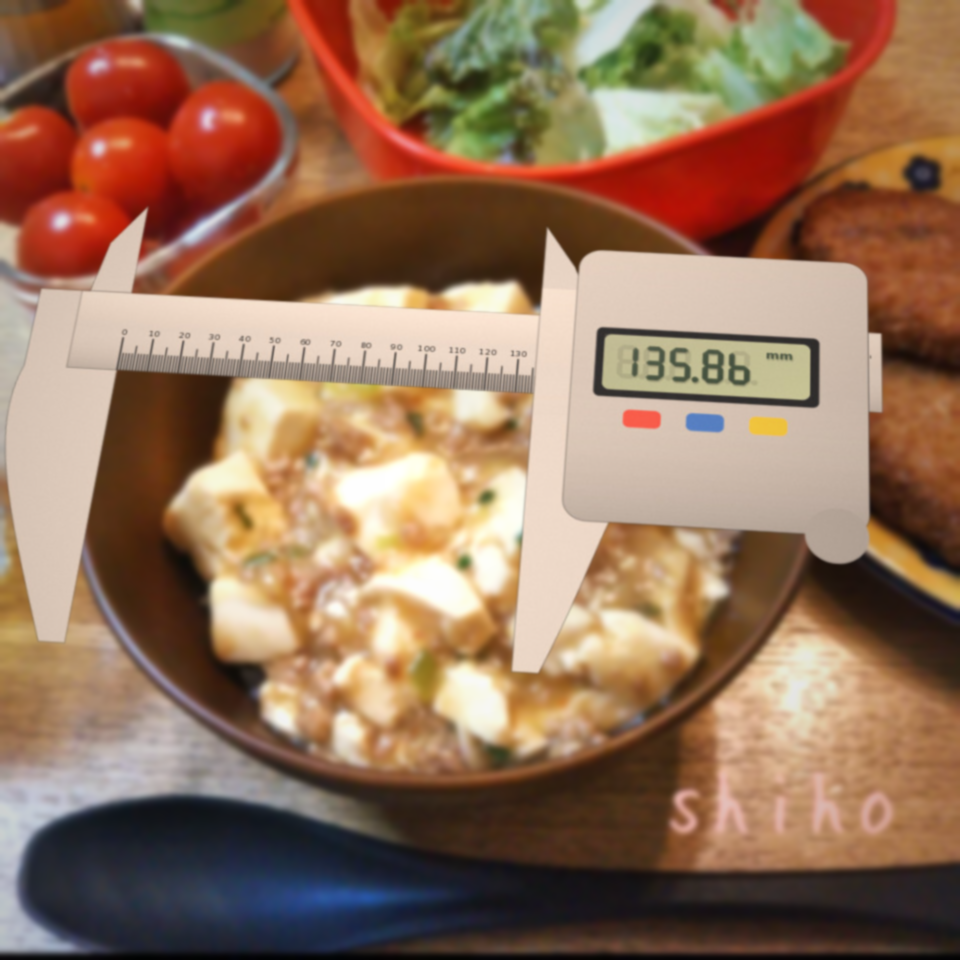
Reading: mm 135.86
